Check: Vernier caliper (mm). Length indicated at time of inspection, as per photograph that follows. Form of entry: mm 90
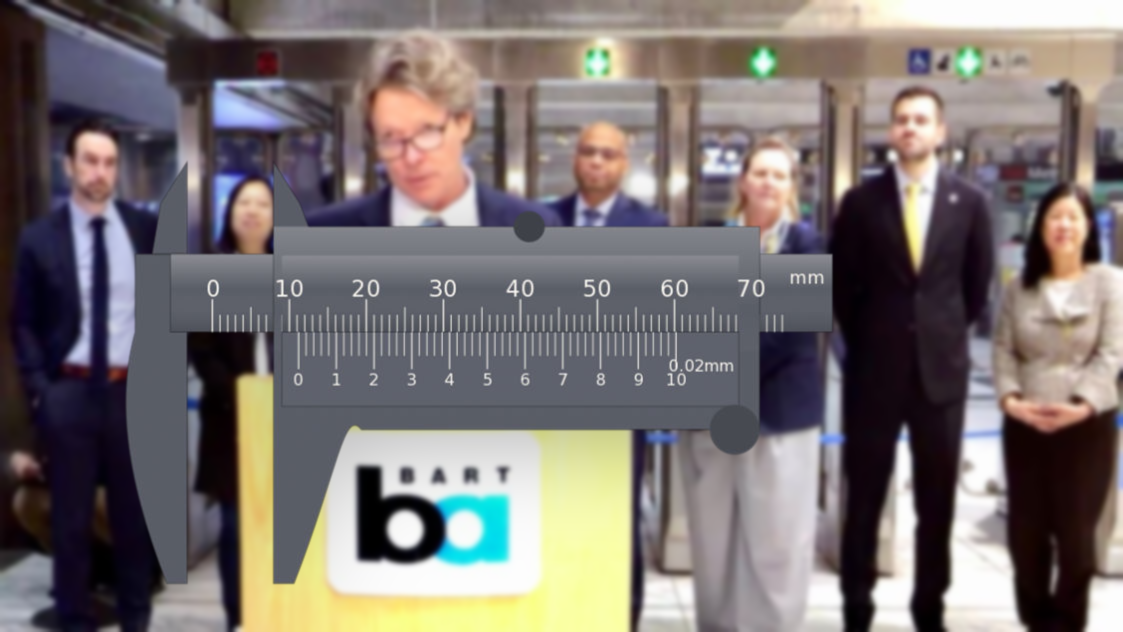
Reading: mm 11.2
